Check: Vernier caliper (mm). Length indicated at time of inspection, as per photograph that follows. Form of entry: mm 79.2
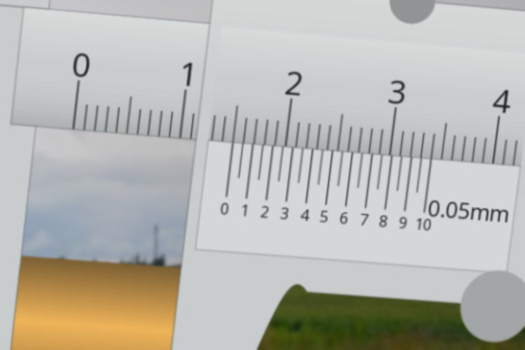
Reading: mm 15.0
